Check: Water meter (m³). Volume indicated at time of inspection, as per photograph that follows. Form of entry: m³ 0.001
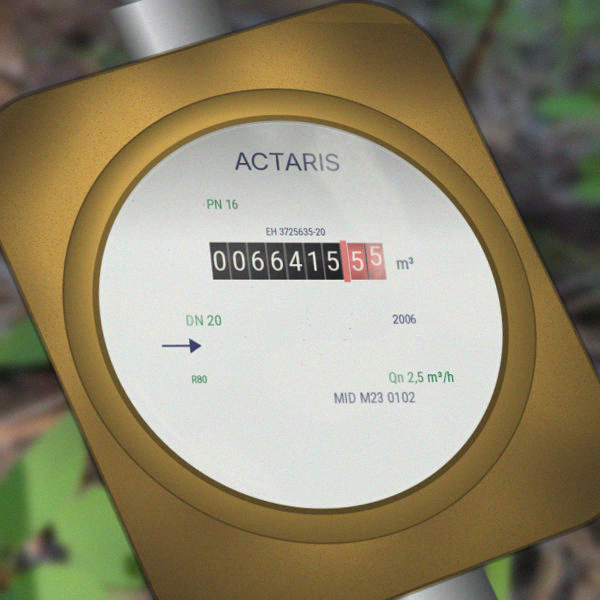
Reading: m³ 66415.55
